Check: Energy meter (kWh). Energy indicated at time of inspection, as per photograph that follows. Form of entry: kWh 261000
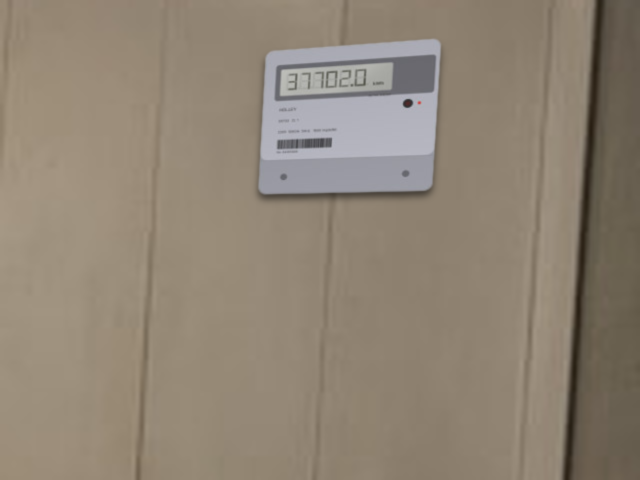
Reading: kWh 37702.0
